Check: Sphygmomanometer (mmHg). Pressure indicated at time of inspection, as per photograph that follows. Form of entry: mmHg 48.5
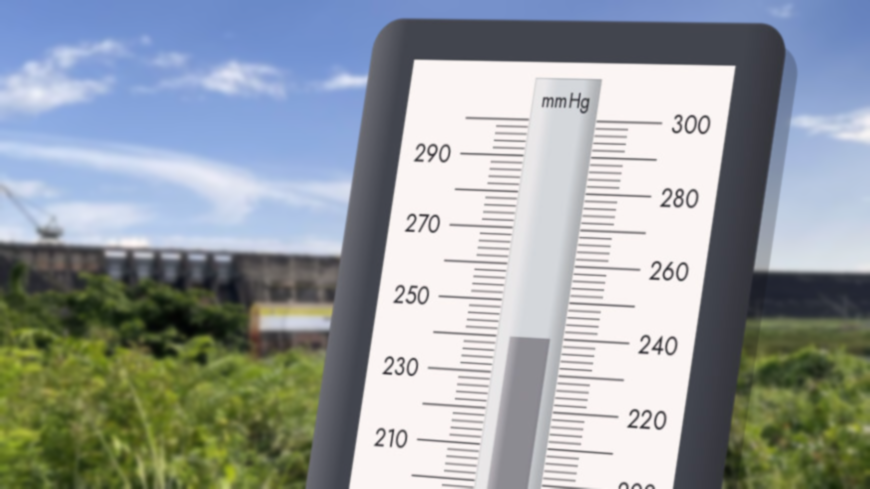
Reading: mmHg 240
